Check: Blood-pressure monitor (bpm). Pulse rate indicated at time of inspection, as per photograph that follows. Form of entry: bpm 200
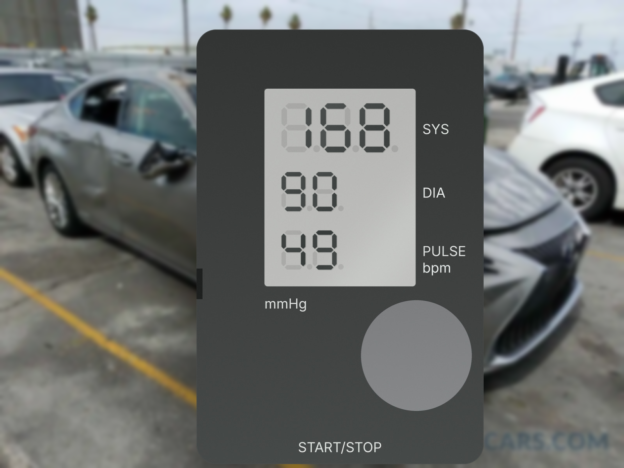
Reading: bpm 49
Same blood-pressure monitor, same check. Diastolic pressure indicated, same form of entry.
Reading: mmHg 90
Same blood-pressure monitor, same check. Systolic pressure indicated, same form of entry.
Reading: mmHg 168
